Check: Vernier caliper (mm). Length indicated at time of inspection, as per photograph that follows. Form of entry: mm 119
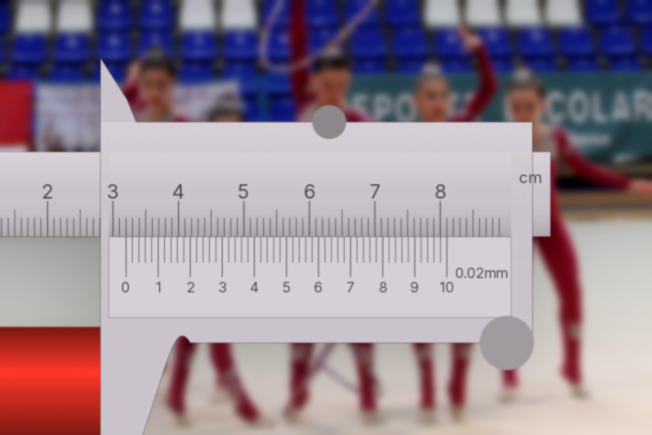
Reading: mm 32.0
